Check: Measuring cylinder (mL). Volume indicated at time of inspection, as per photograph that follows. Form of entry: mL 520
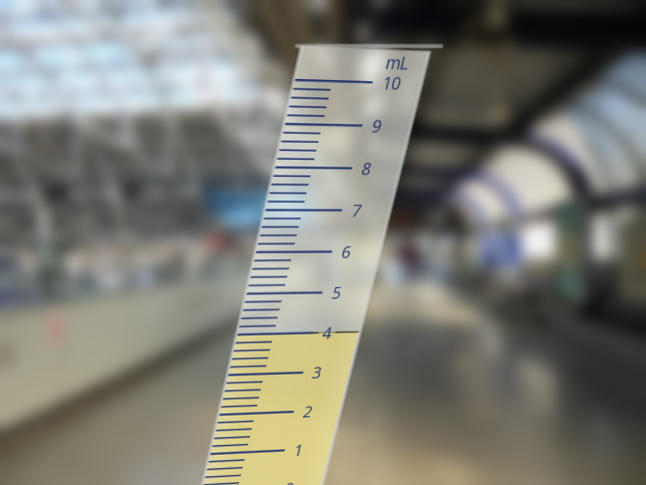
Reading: mL 4
